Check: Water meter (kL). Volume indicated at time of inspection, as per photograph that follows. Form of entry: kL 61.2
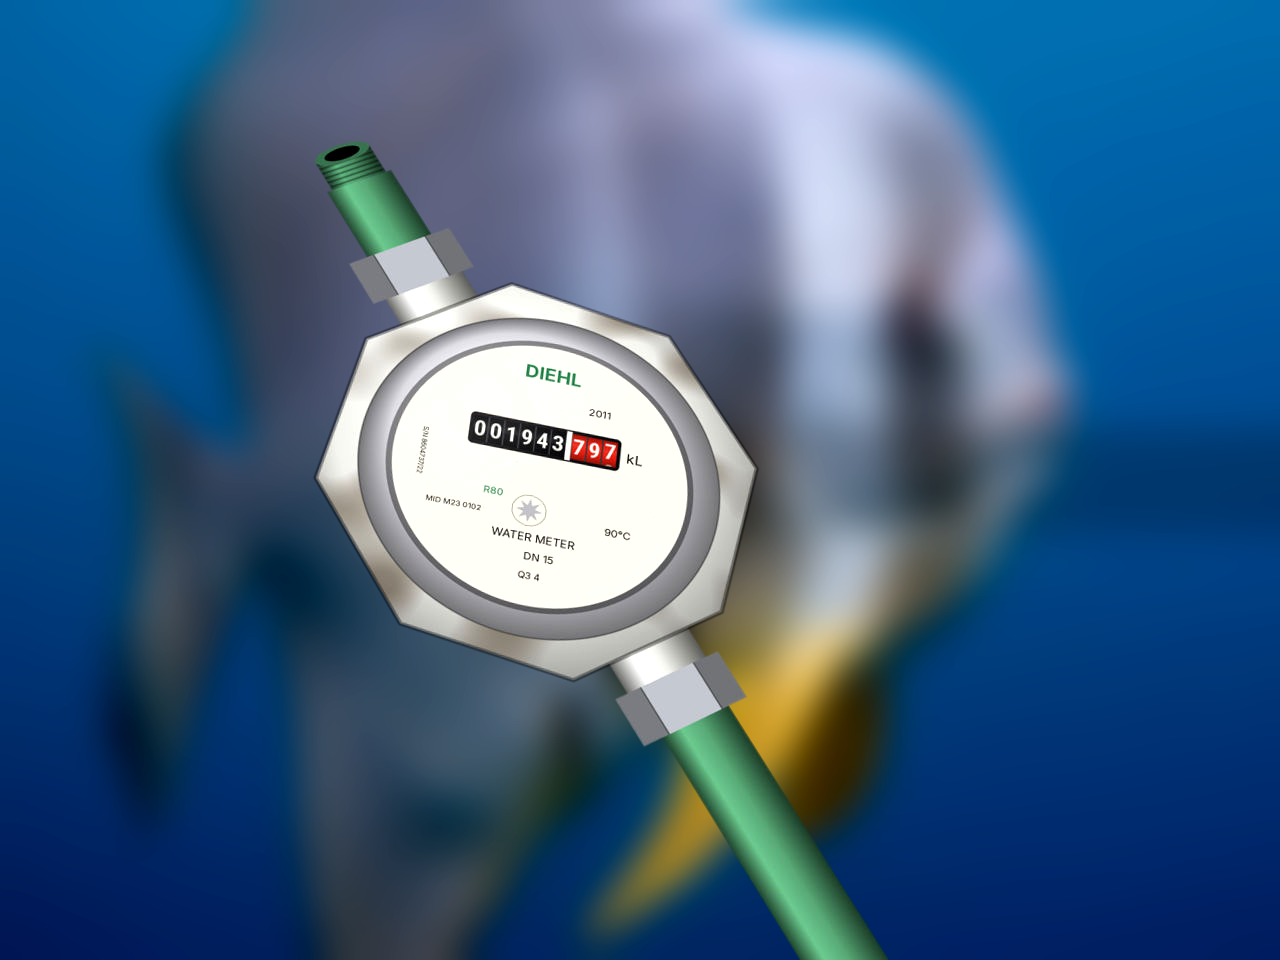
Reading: kL 1943.797
